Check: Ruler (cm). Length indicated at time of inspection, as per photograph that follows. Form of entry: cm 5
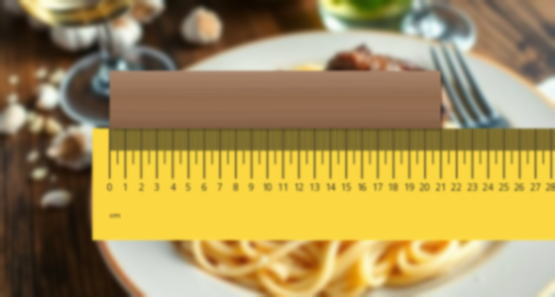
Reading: cm 21
